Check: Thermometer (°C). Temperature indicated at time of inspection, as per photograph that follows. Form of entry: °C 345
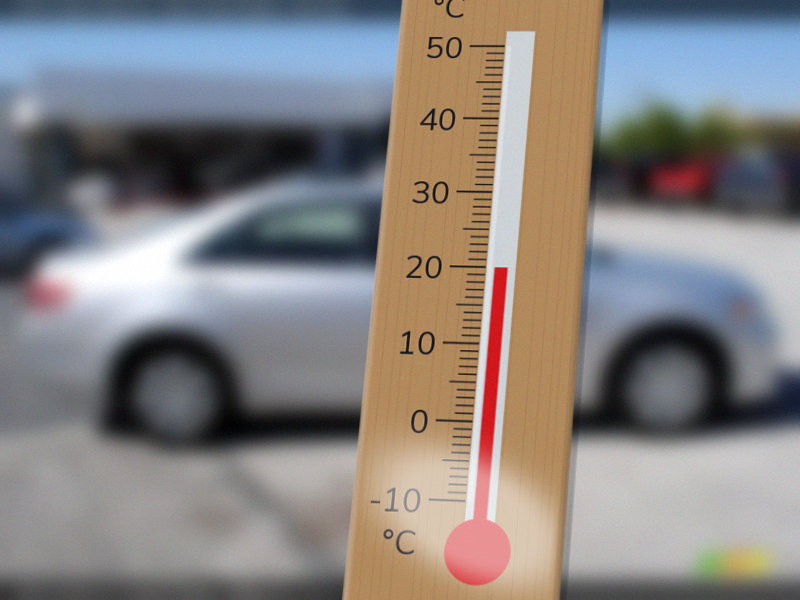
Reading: °C 20
